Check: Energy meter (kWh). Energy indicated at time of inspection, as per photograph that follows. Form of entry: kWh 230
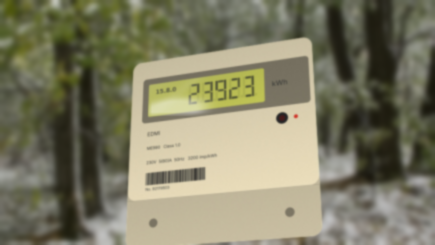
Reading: kWh 23923
